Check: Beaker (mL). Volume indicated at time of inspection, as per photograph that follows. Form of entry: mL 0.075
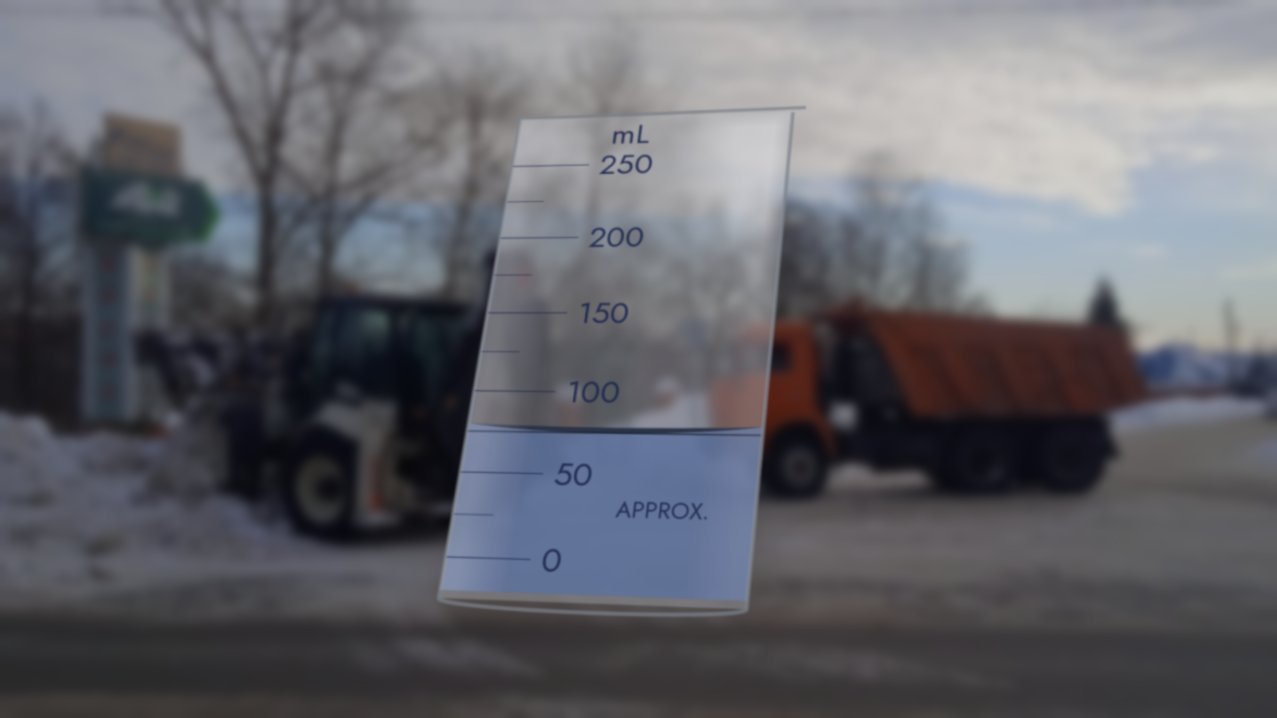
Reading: mL 75
